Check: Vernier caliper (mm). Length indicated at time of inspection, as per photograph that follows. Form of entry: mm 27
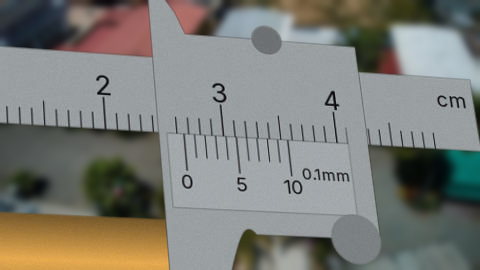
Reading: mm 26.6
